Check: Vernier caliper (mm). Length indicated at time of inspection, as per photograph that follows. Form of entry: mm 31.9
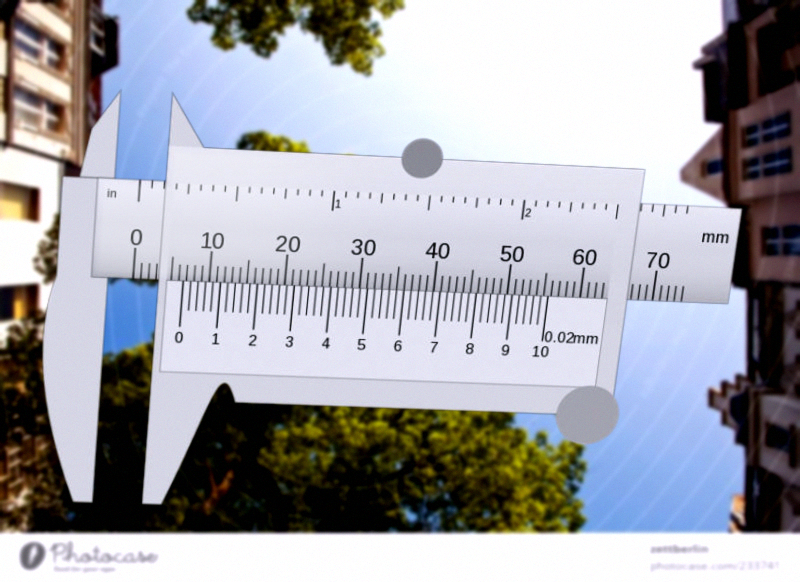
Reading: mm 6.6
